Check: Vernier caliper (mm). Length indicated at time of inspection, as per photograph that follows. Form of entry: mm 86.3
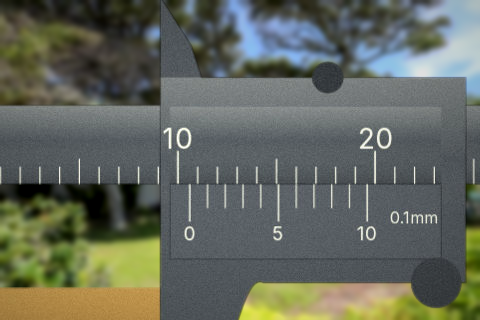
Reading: mm 10.6
